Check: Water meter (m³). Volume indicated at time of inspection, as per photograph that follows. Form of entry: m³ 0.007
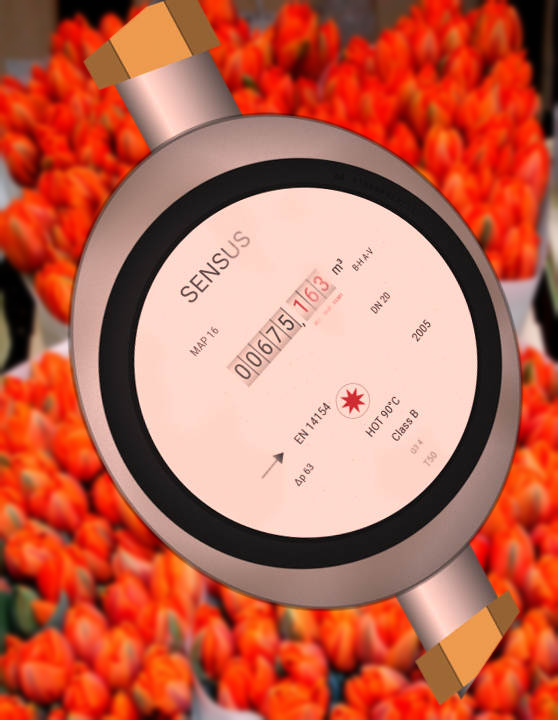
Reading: m³ 675.163
